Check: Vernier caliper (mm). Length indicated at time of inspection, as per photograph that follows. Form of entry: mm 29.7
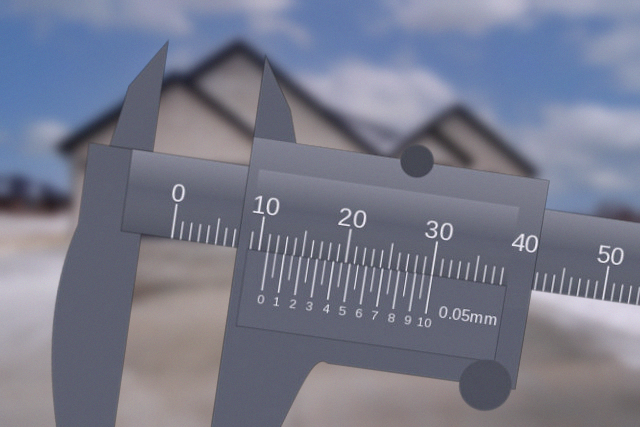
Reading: mm 11.0
